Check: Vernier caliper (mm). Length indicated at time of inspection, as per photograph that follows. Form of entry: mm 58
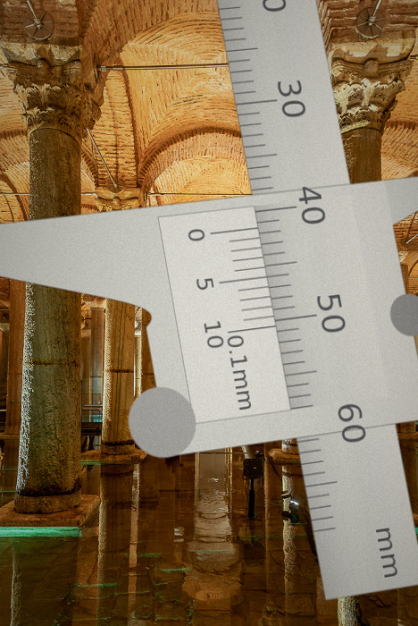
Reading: mm 41.5
